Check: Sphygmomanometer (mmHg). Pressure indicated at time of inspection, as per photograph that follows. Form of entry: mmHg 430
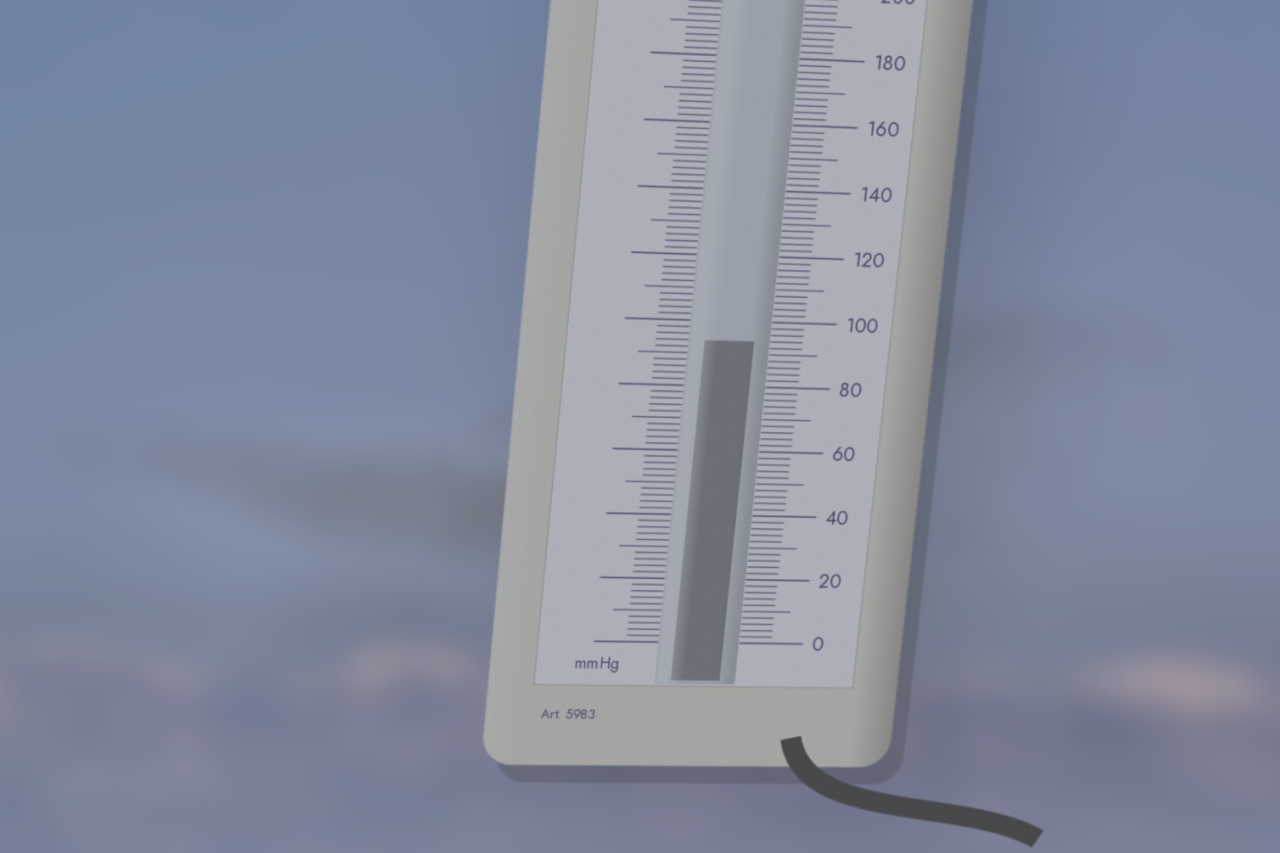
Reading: mmHg 94
